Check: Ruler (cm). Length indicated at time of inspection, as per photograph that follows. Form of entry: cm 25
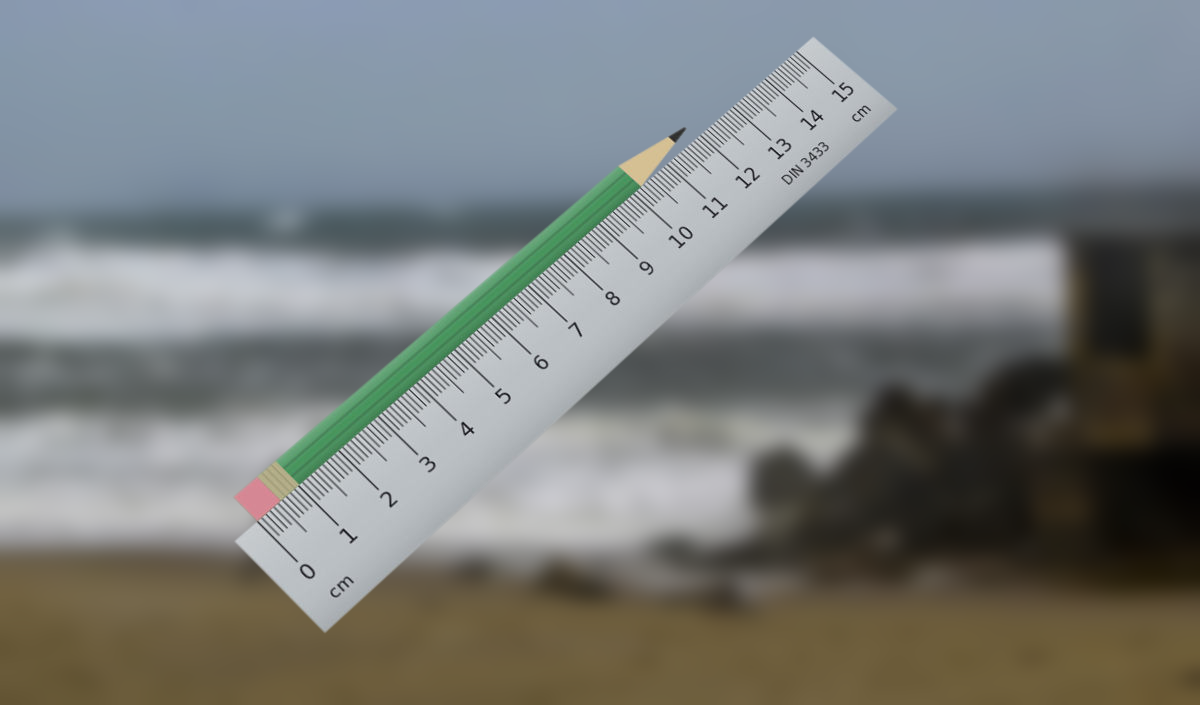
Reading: cm 11.9
